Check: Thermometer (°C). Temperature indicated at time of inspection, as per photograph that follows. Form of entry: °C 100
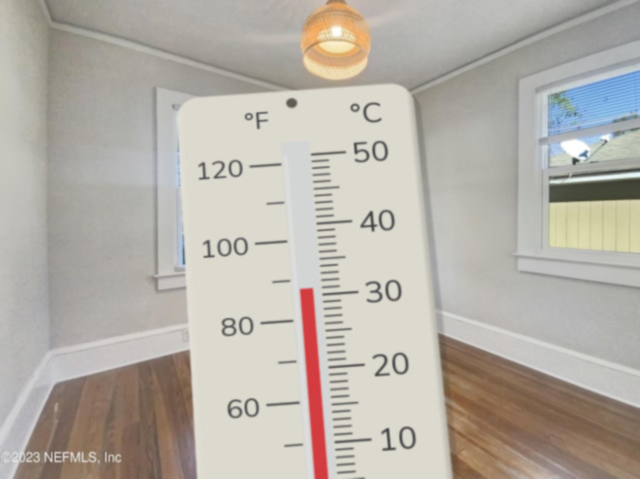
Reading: °C 31
